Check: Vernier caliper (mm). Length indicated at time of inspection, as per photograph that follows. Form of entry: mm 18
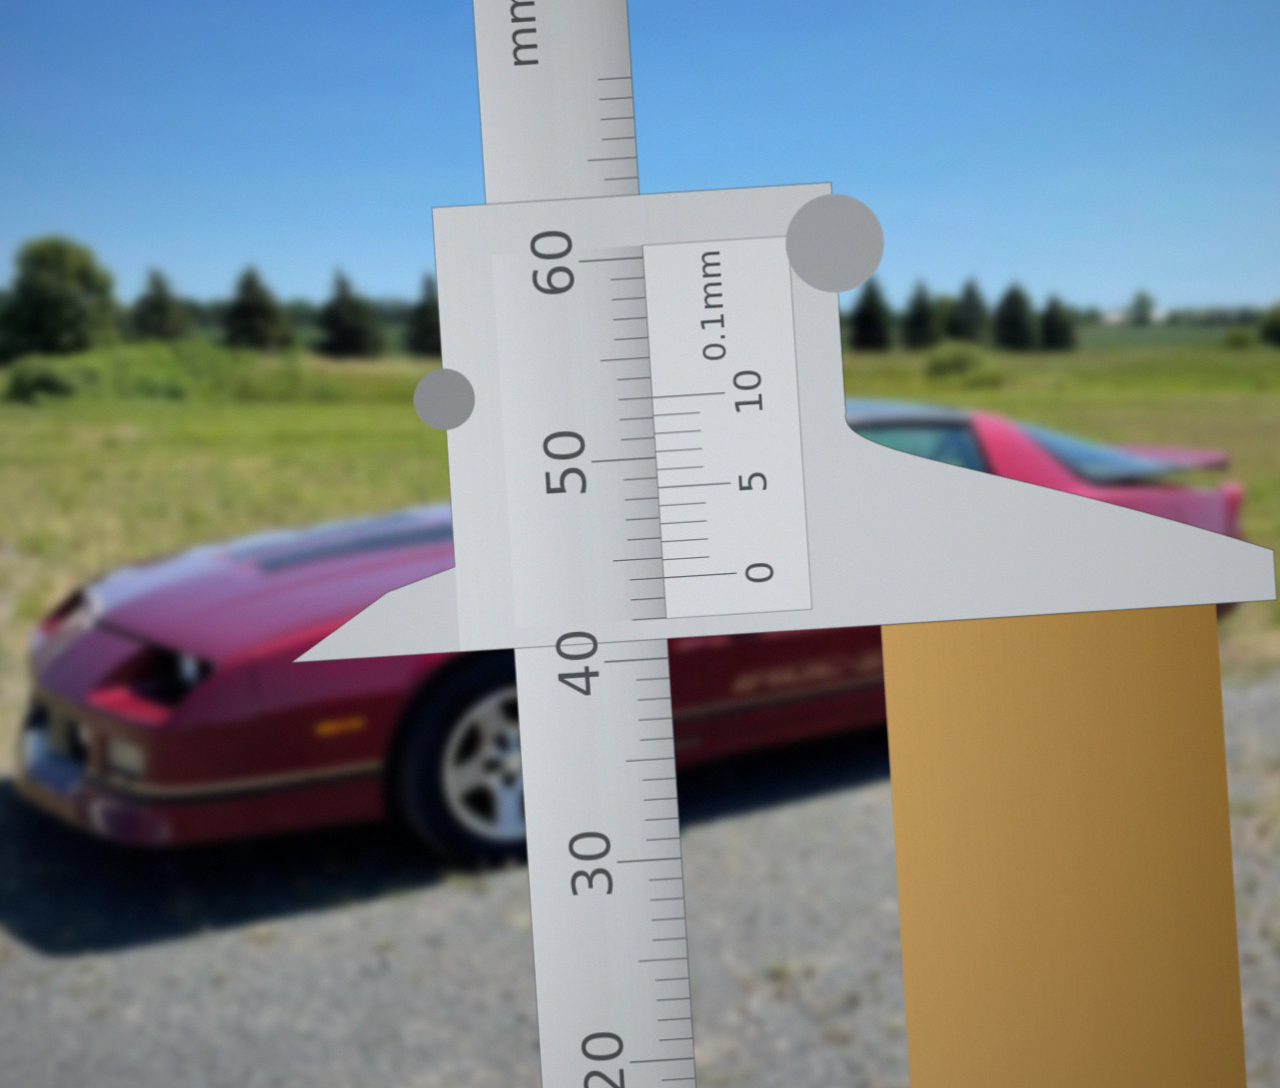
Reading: mm 44.0
